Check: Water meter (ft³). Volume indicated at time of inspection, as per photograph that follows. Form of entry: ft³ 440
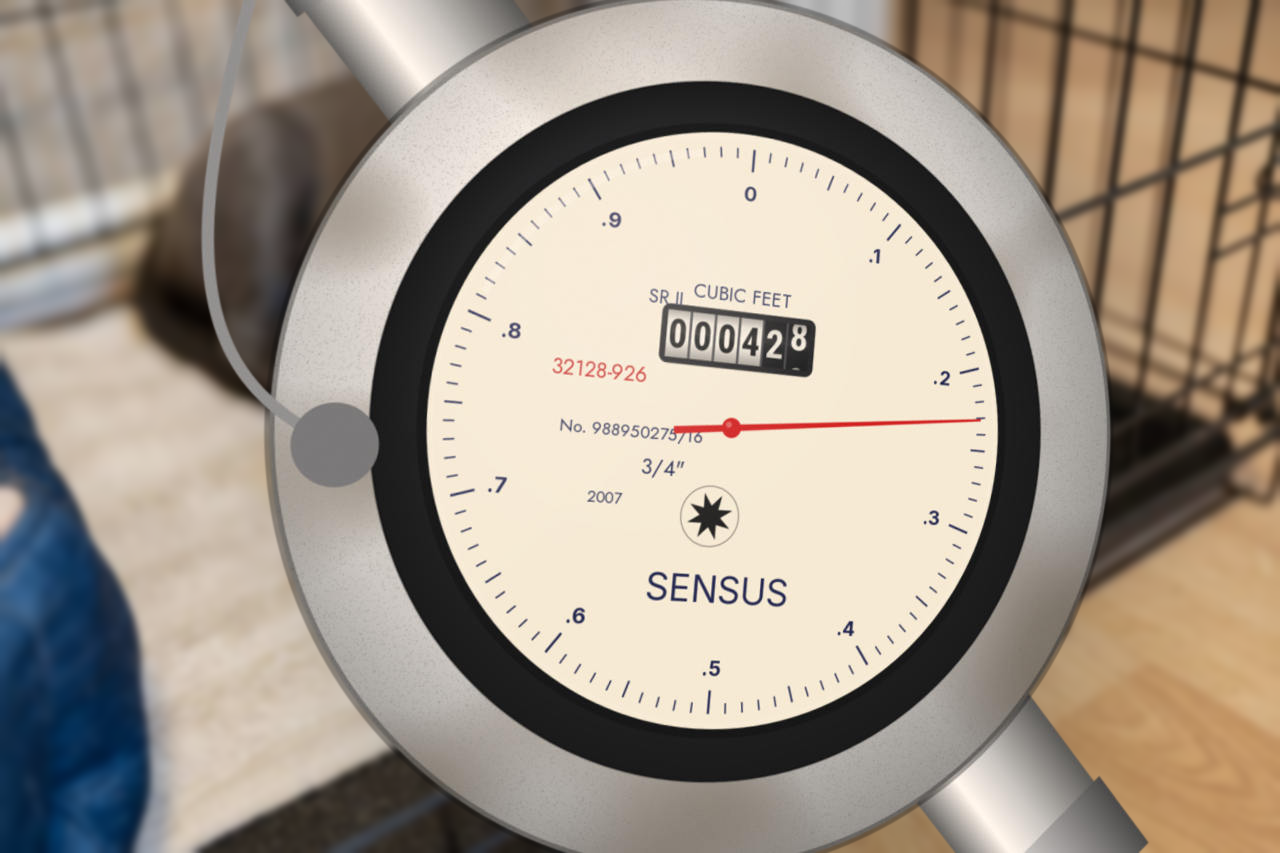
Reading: ft³ 428.23
